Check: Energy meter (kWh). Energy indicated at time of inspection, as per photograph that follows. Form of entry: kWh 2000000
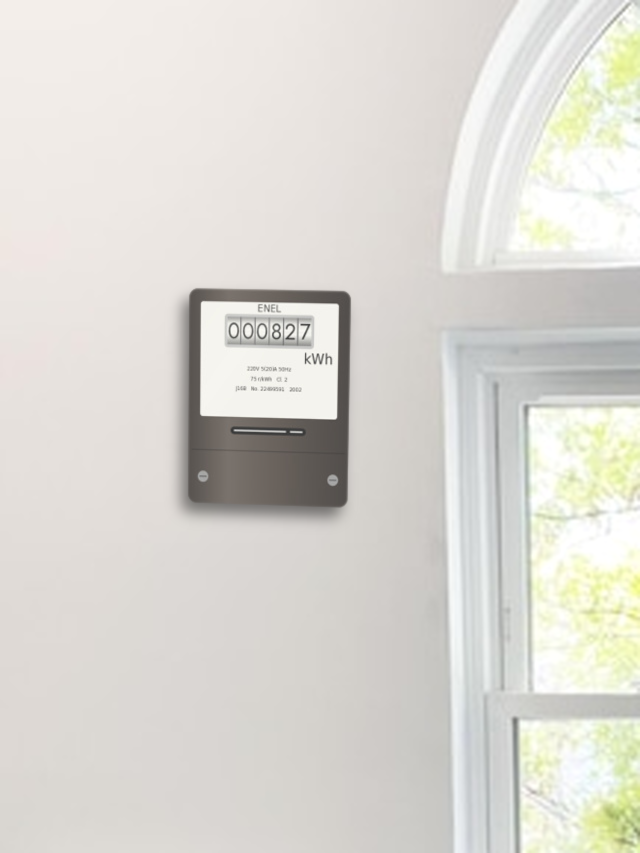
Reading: kWh 827
